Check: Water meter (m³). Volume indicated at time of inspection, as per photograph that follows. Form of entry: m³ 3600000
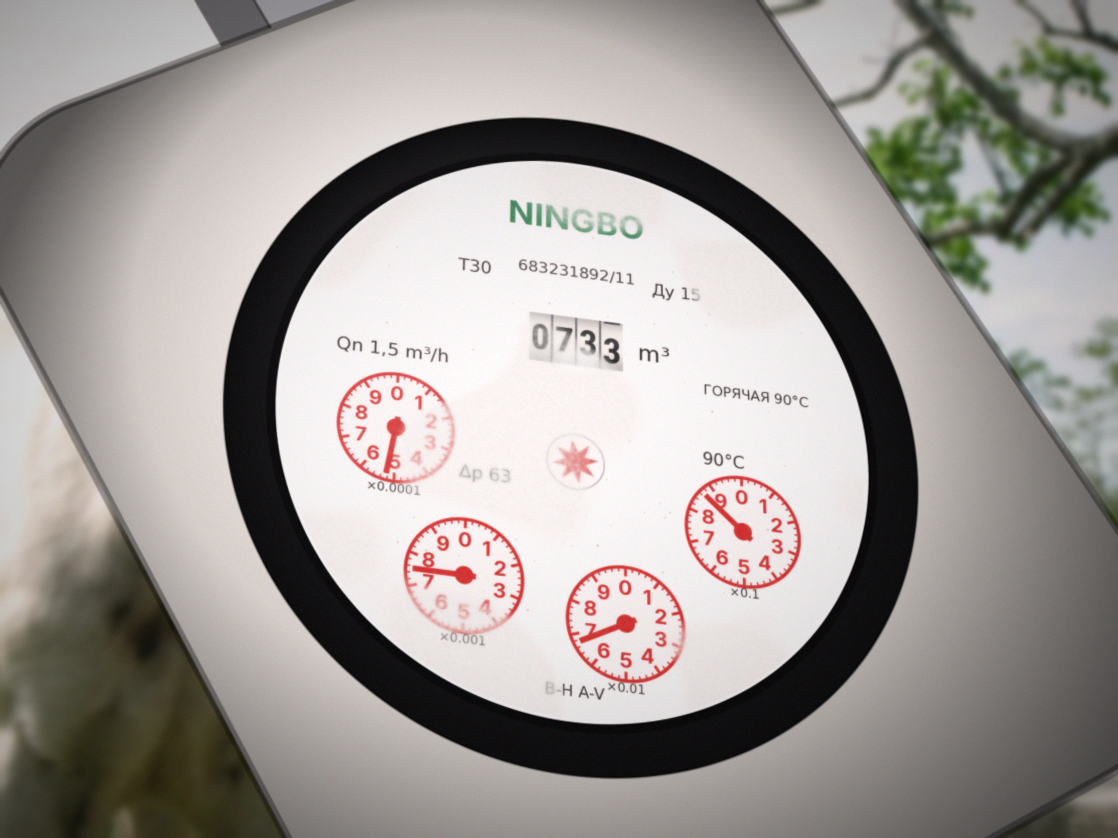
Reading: m³ 732.8675
